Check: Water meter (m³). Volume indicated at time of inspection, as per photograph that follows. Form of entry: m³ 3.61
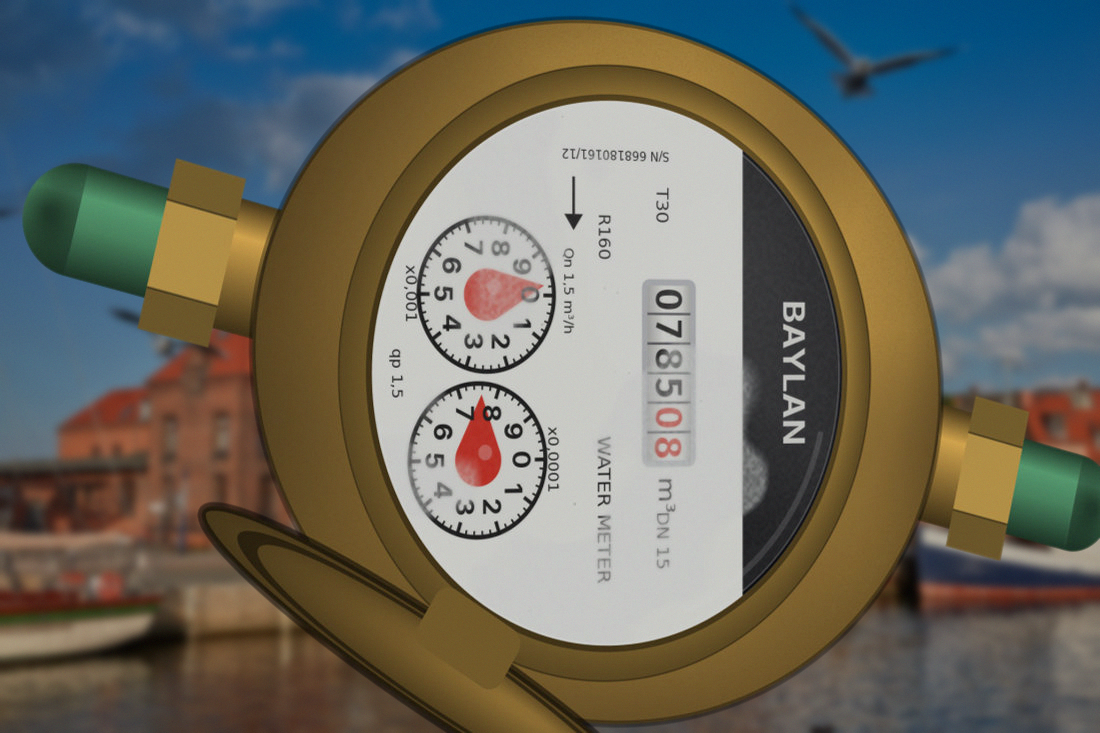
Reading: m³ 785.0797
